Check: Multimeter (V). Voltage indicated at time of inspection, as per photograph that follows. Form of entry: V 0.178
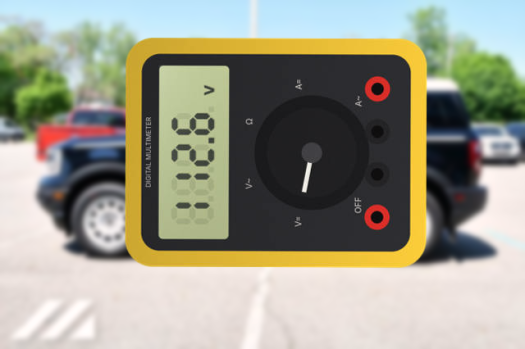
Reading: V 112.6
